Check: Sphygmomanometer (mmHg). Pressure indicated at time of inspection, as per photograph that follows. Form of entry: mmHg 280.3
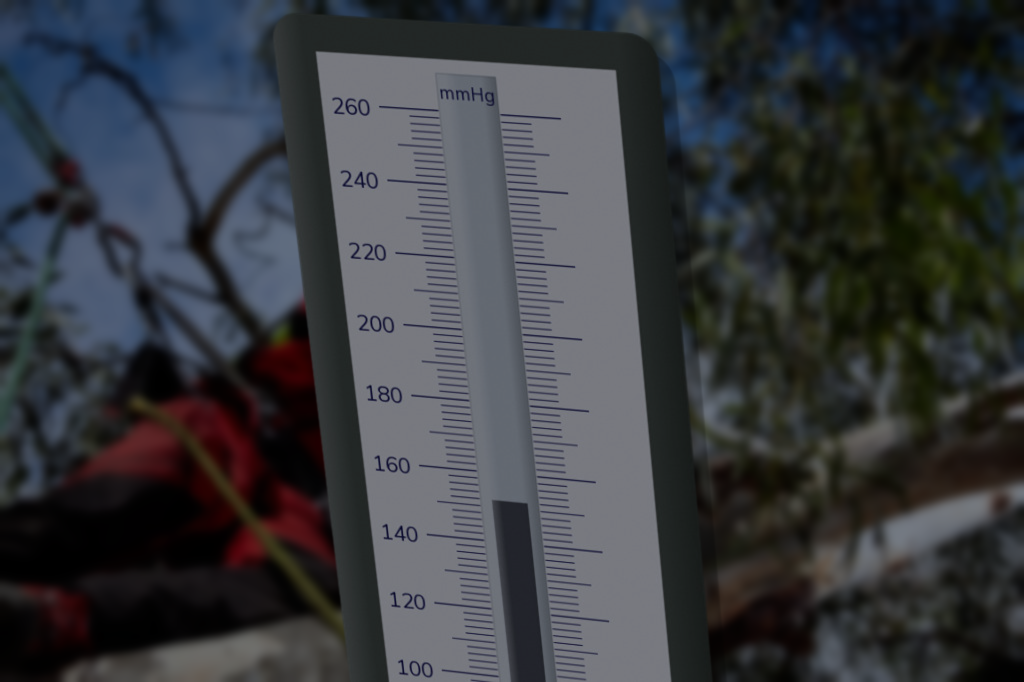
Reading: mmHg 152
